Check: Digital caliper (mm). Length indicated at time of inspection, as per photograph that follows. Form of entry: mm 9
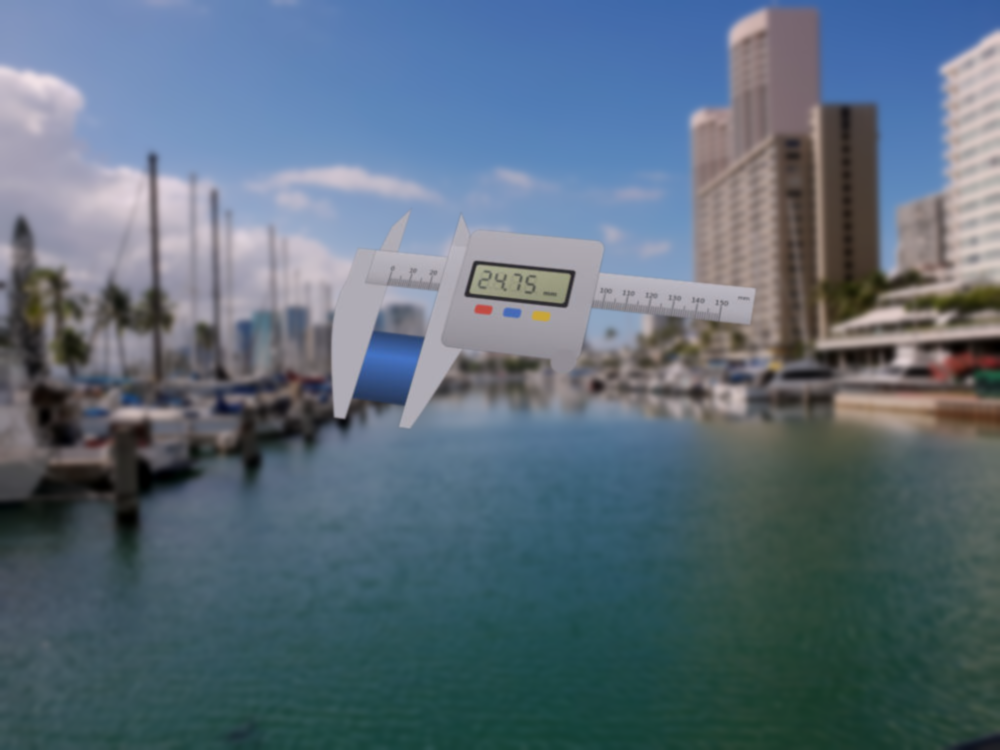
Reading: mm 24.75
